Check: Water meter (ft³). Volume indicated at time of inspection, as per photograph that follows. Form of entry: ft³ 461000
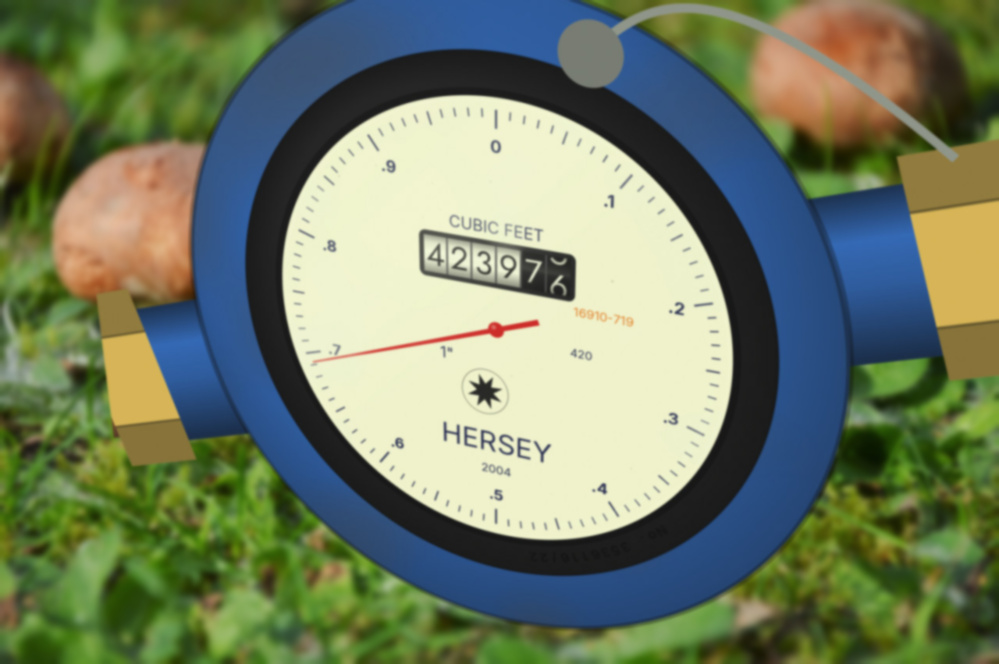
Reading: ft³ 423975.69
